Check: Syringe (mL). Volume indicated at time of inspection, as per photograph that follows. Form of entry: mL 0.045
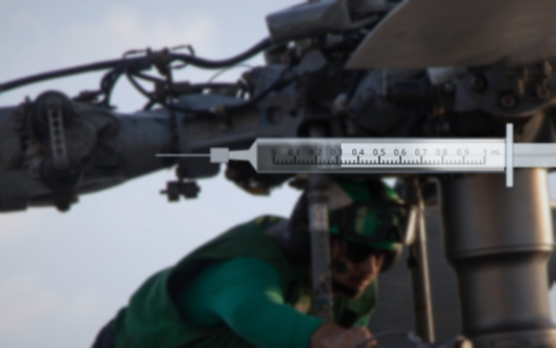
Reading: mL 0.2
